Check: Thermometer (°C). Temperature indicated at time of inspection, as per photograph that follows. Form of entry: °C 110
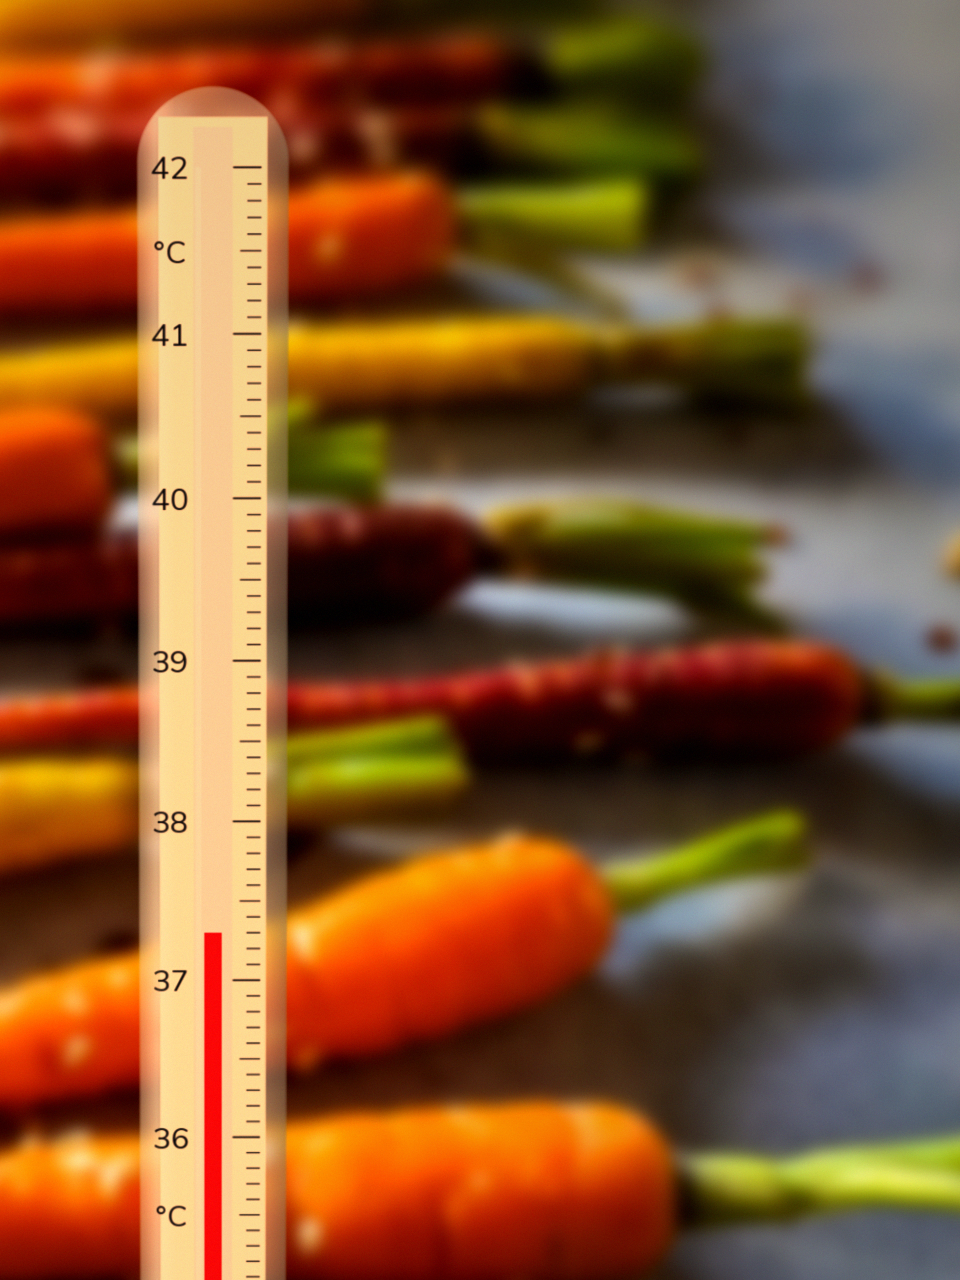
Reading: °C 37.3
